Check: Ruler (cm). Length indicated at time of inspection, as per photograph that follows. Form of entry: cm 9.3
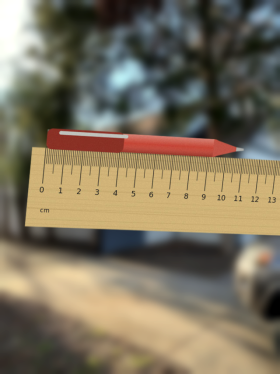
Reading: cm 11
